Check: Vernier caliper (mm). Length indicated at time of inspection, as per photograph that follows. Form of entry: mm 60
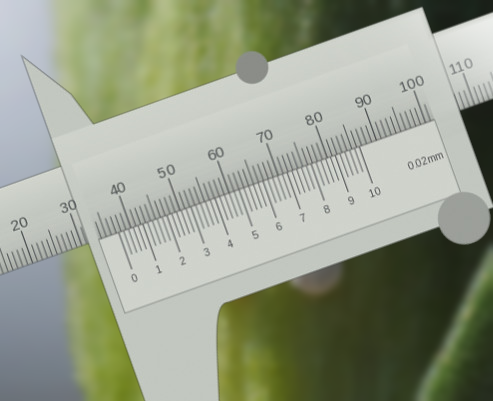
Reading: mm 37.5
